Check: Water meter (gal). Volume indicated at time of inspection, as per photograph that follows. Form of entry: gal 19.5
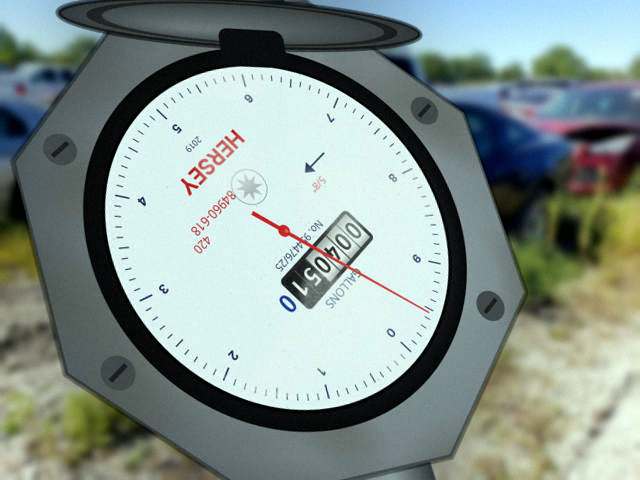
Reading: gal 40509.5
